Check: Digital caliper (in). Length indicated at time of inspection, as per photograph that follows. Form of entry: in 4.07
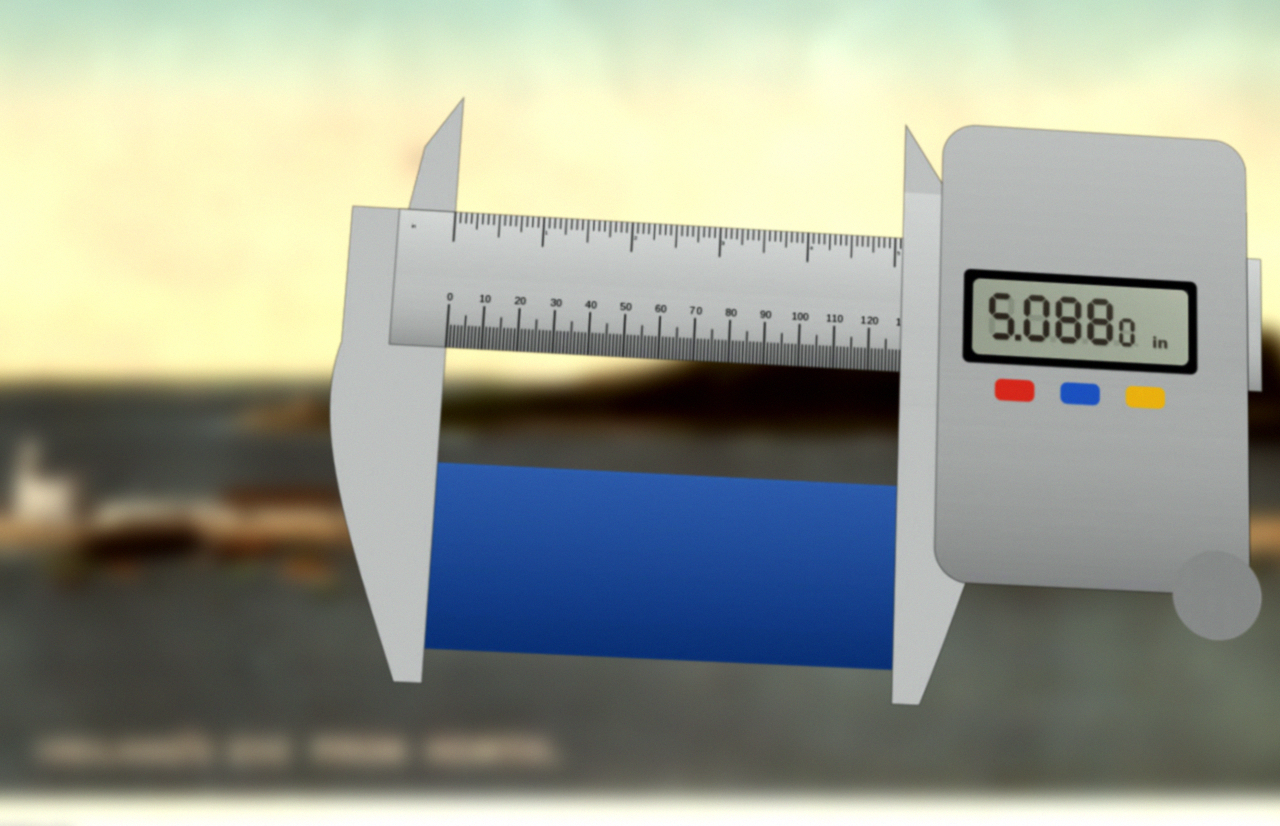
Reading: in 5.0880
